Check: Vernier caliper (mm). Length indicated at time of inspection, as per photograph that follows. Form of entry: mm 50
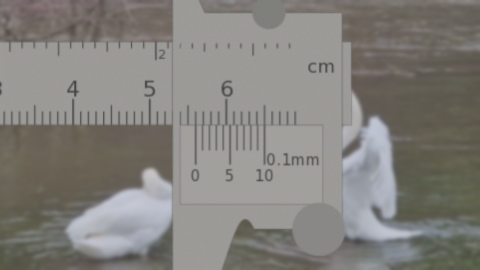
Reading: mm 56.0
